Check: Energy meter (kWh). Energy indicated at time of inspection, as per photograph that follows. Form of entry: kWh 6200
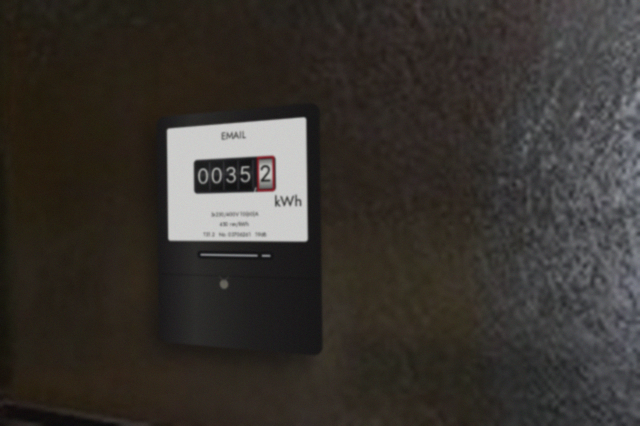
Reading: kWh 35.2
